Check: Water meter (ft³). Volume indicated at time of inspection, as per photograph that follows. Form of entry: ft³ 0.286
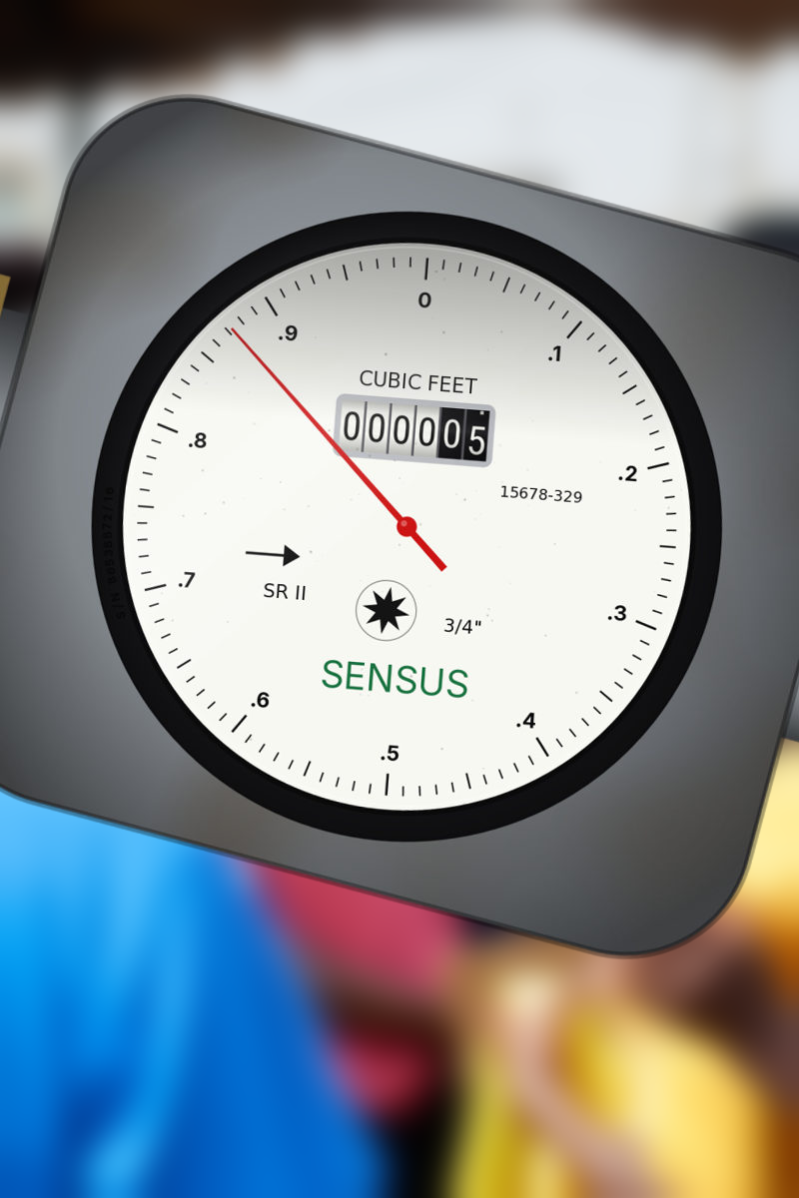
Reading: ft³ 4.87
